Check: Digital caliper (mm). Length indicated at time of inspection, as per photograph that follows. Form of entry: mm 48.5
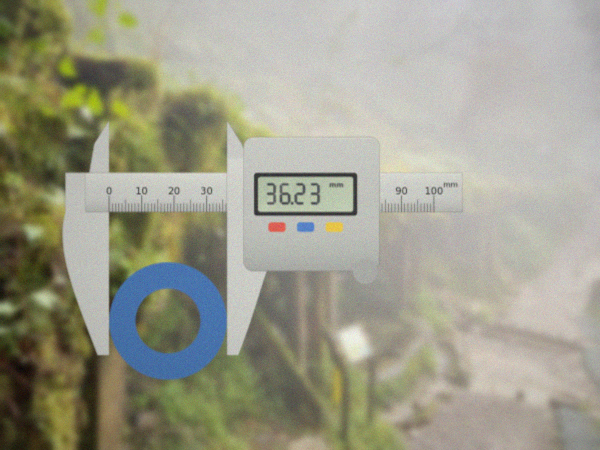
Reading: mm 36.23
